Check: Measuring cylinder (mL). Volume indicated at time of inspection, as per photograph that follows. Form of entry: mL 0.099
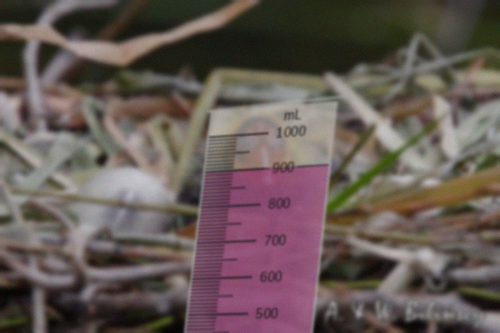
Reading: mL 900
